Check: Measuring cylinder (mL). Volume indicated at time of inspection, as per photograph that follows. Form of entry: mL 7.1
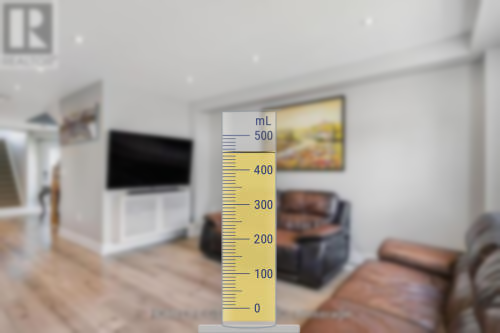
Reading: mL 450
